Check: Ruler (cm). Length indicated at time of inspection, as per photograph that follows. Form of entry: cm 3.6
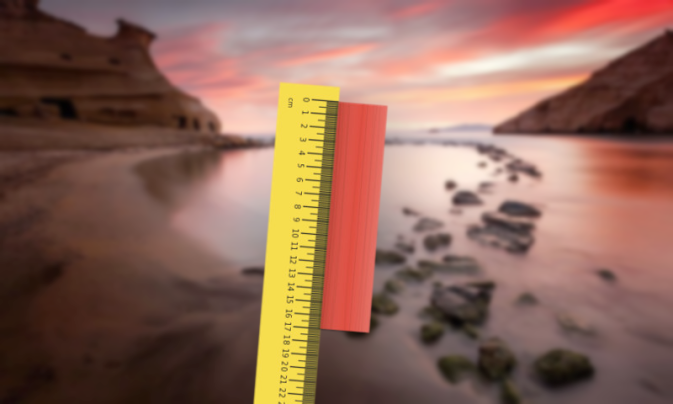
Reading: cm 17
